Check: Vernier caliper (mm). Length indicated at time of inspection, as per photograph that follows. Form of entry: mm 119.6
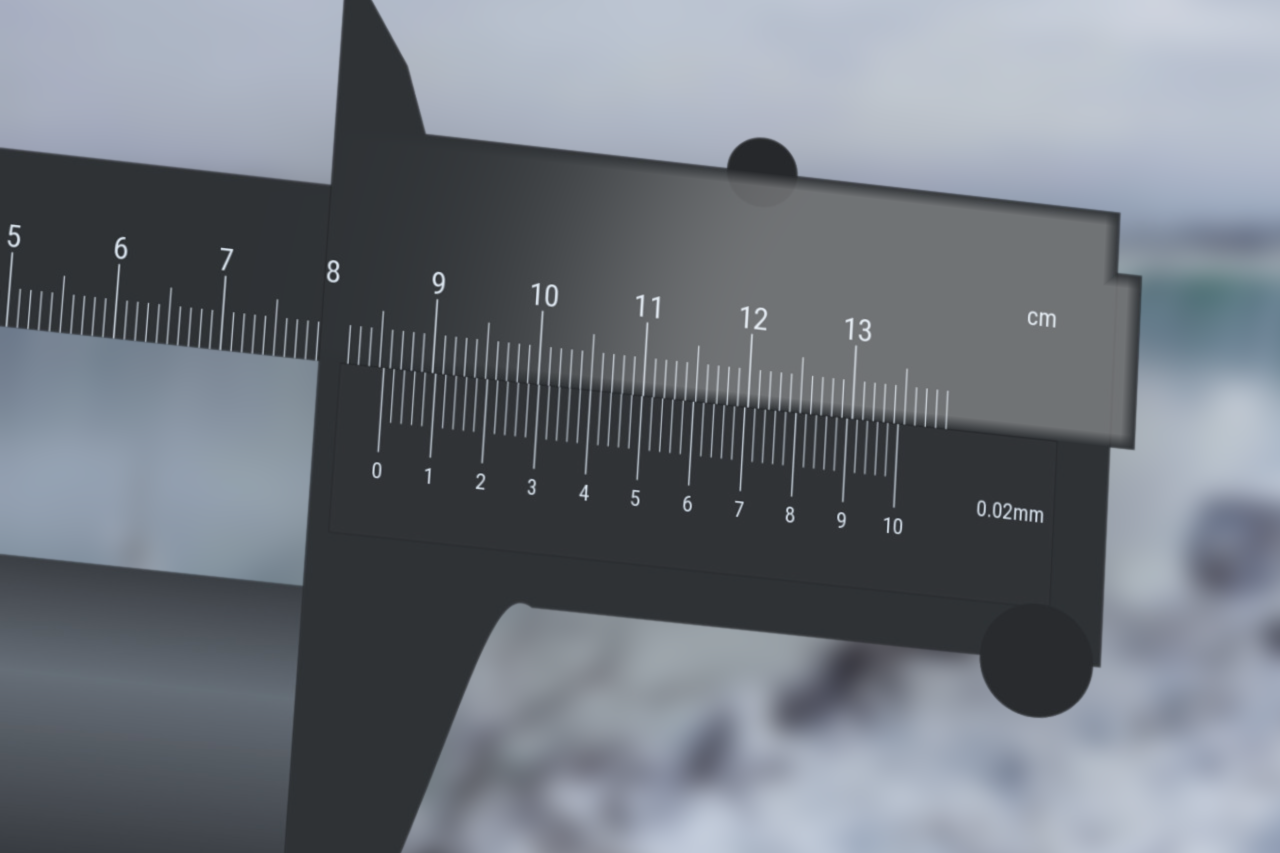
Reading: mm 85.4
